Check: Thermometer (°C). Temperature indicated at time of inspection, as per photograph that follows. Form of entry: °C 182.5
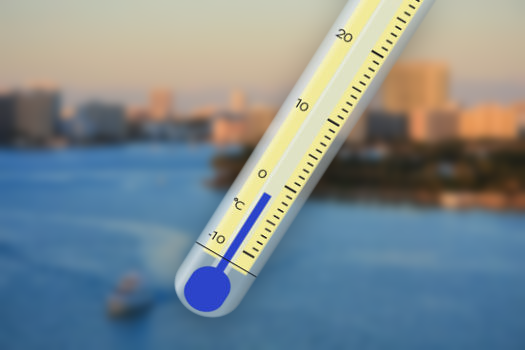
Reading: °C -2
